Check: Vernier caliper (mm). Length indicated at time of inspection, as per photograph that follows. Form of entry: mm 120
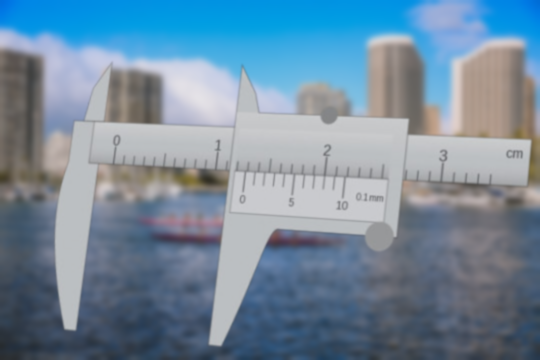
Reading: mm 12.8
